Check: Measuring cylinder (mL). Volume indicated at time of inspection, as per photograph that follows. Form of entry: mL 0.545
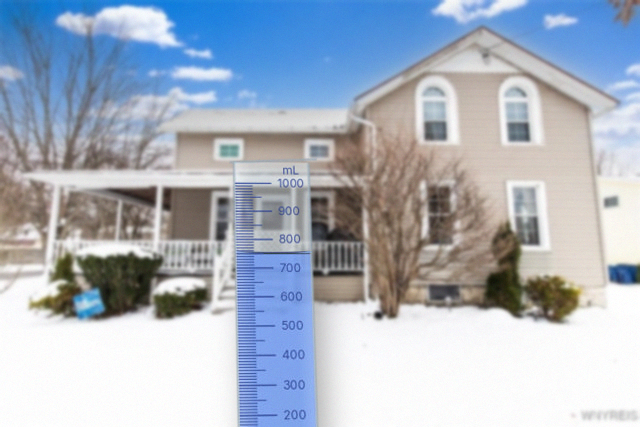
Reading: mL 750
